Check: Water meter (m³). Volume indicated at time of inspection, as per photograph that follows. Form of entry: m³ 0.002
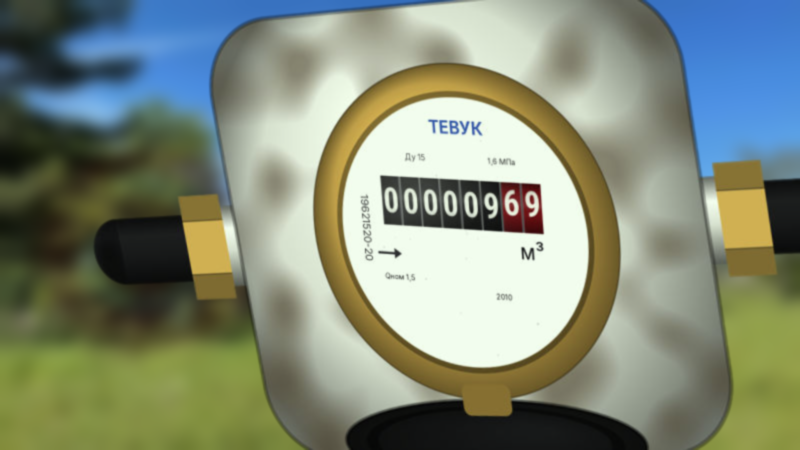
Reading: m³ 9.69
